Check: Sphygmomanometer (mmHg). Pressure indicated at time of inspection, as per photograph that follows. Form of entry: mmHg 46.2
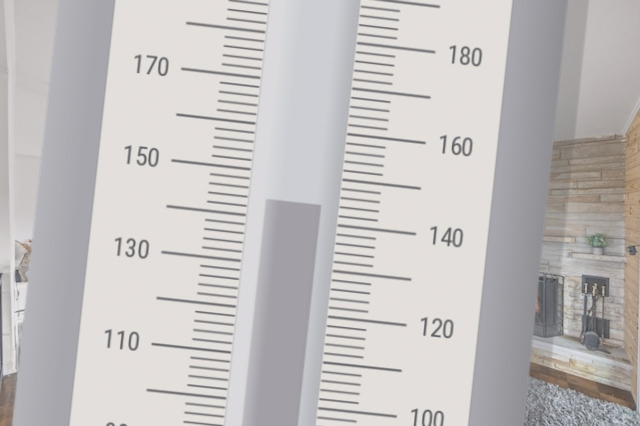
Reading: mmHg 144
